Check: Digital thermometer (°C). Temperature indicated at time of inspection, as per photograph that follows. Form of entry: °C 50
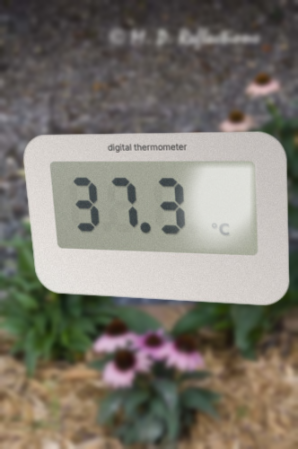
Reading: °C 37.3
